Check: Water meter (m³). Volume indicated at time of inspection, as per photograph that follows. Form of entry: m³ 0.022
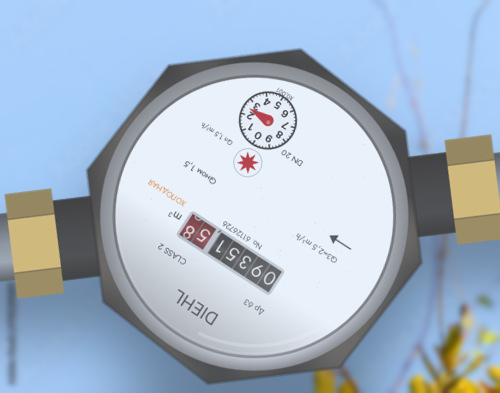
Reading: m³ 9351.582
